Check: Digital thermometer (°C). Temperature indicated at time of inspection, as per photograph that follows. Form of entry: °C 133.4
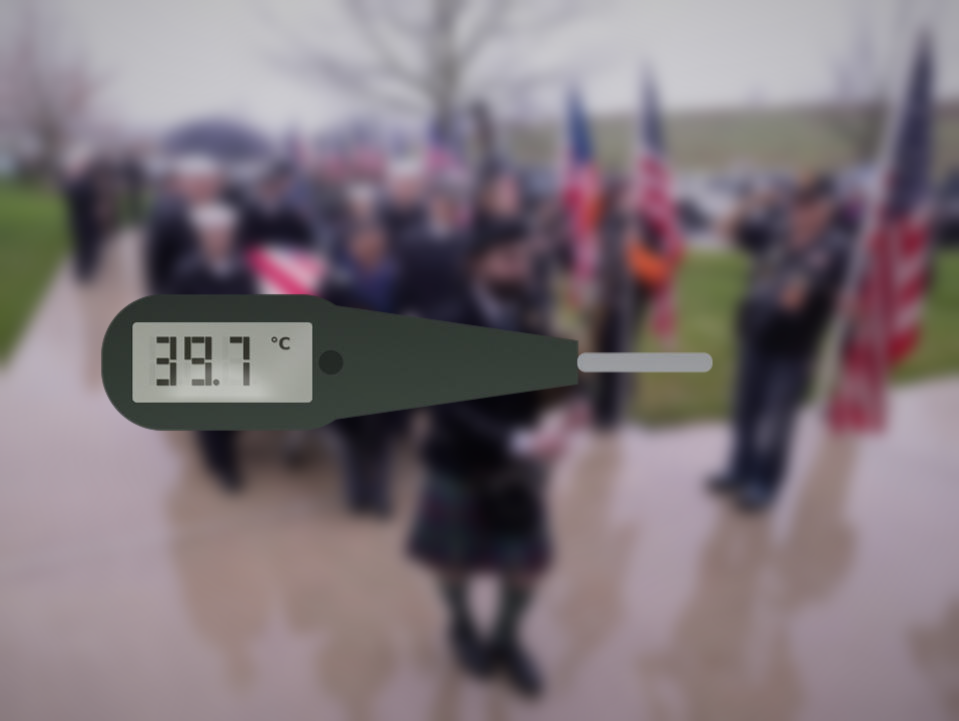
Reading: °C 39.7
